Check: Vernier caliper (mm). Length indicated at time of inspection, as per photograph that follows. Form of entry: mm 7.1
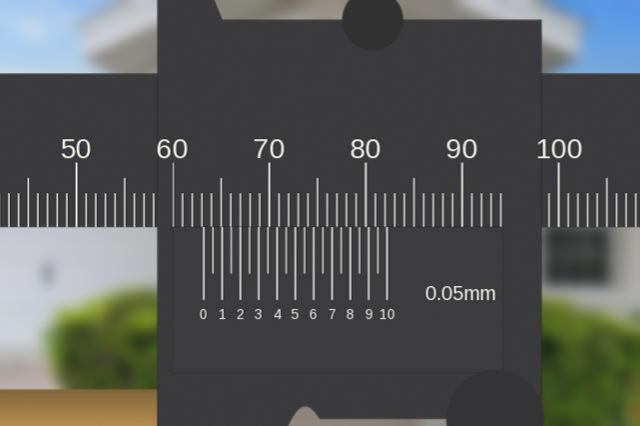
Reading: mm 63.2
